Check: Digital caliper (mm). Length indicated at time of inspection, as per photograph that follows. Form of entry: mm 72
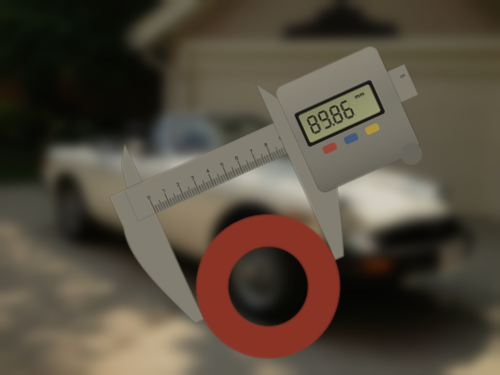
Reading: mm 89.86
